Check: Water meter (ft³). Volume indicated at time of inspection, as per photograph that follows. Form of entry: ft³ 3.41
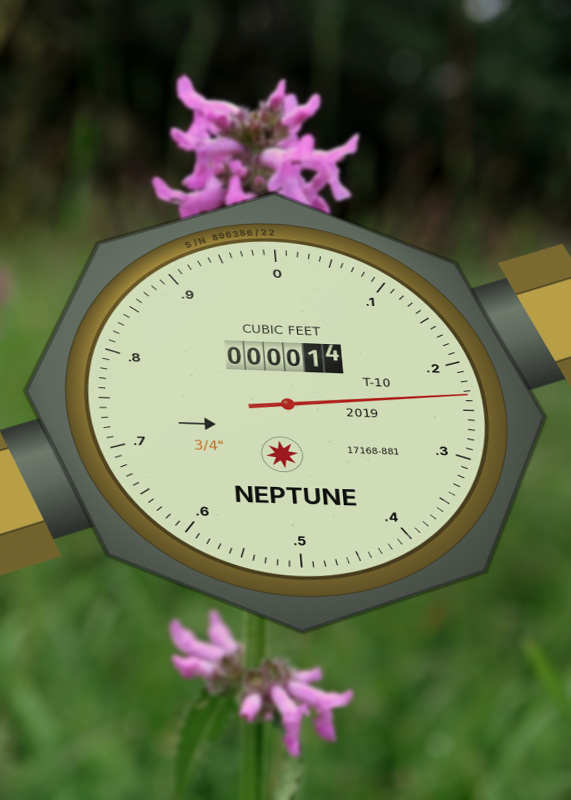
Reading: ft³ 14.23
